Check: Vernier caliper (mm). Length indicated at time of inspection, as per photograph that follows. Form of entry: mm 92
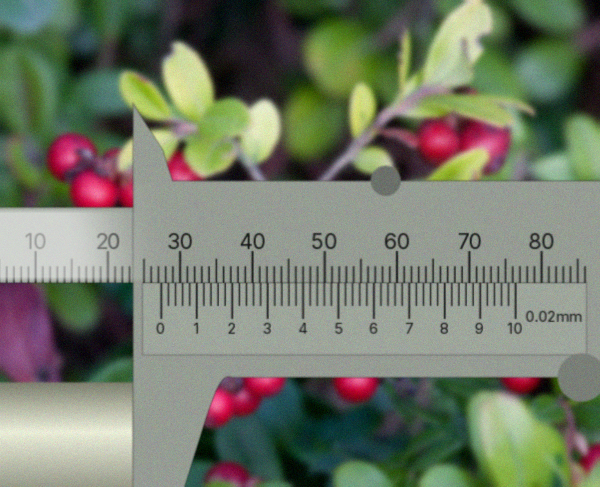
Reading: mm 27.4
